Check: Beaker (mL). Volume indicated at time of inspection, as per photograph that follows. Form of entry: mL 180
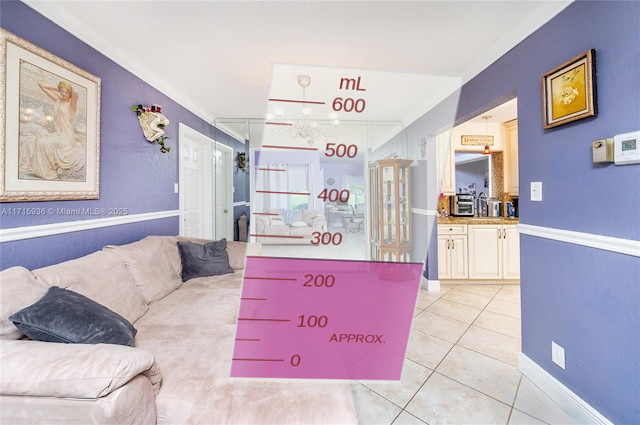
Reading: mL 250
